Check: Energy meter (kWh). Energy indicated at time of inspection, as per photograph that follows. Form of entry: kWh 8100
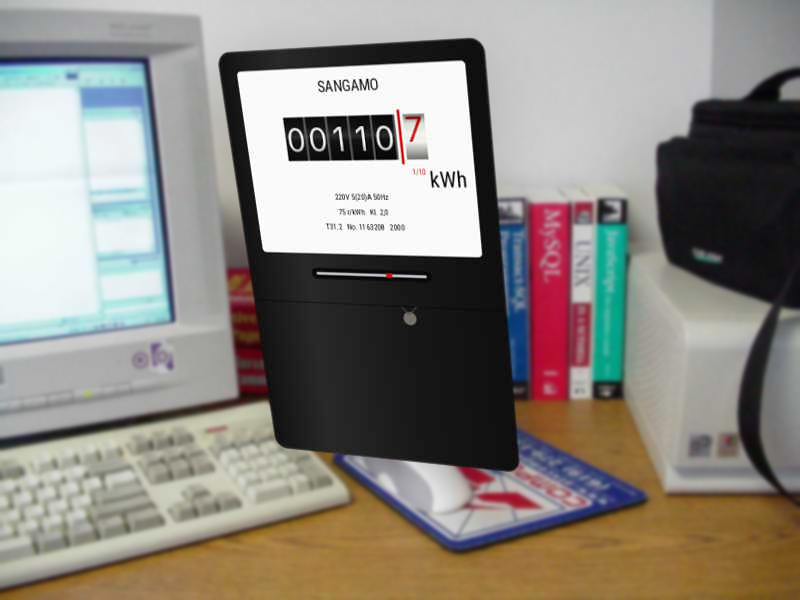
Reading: kWh 110.7
